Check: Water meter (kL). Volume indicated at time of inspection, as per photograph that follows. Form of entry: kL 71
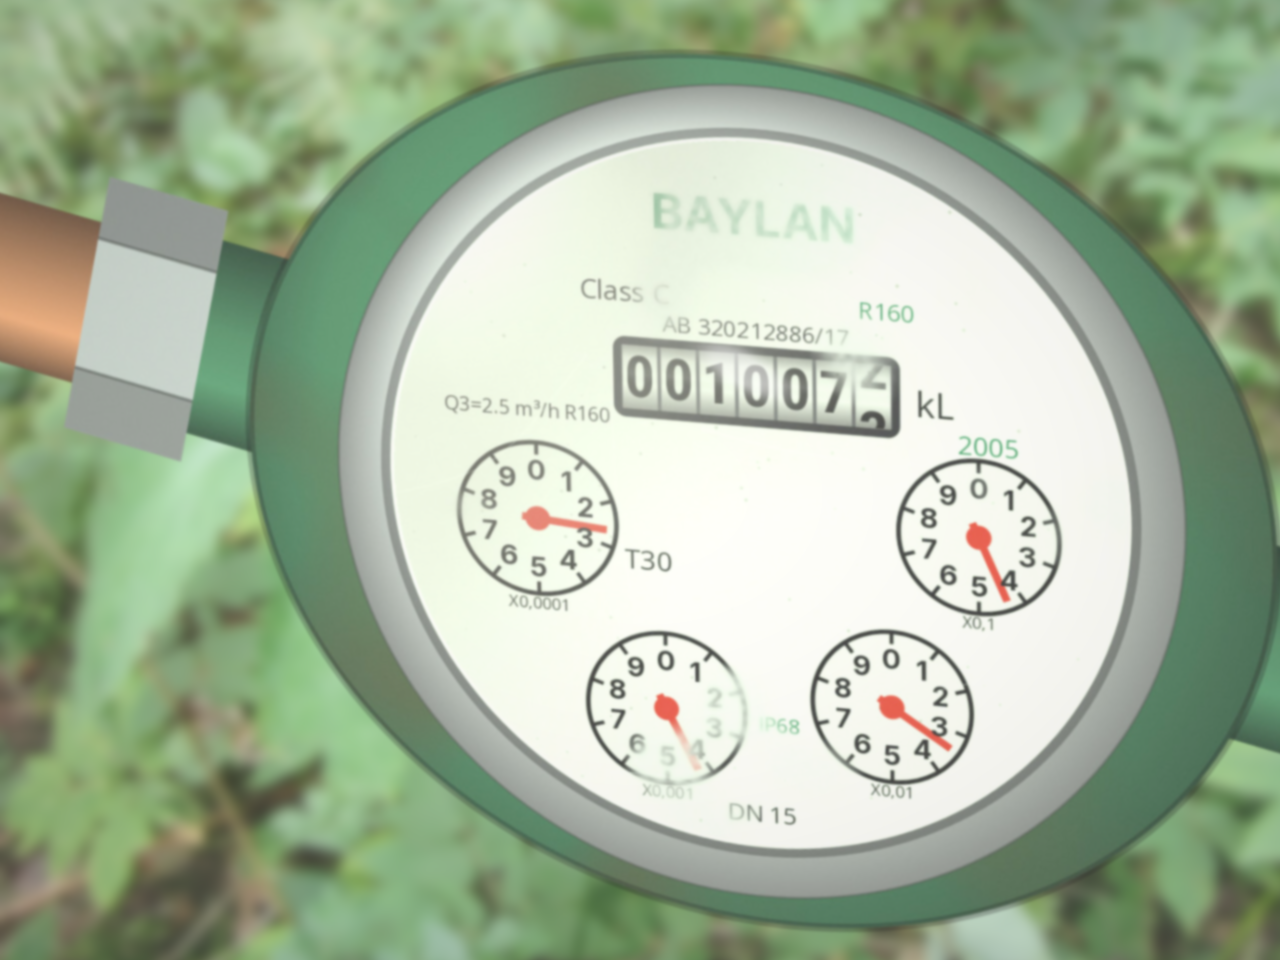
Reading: kL 10072.4342
